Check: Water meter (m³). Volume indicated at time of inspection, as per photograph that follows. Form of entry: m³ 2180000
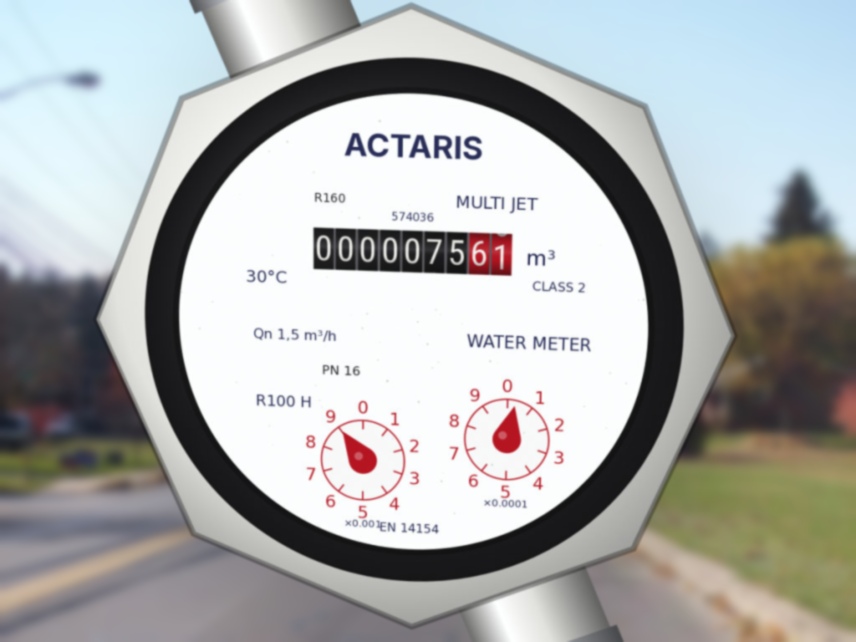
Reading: m³ 75.6090
